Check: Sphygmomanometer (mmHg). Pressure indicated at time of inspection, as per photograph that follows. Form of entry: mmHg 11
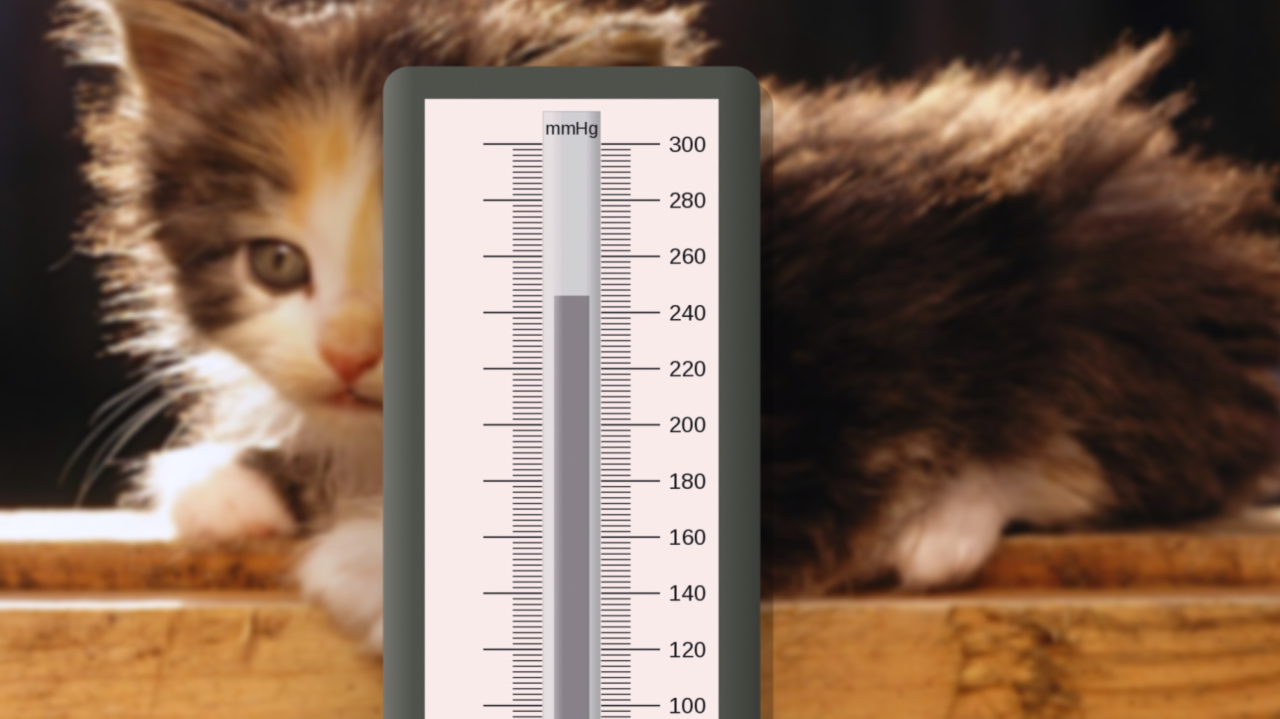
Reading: mmHg 246
